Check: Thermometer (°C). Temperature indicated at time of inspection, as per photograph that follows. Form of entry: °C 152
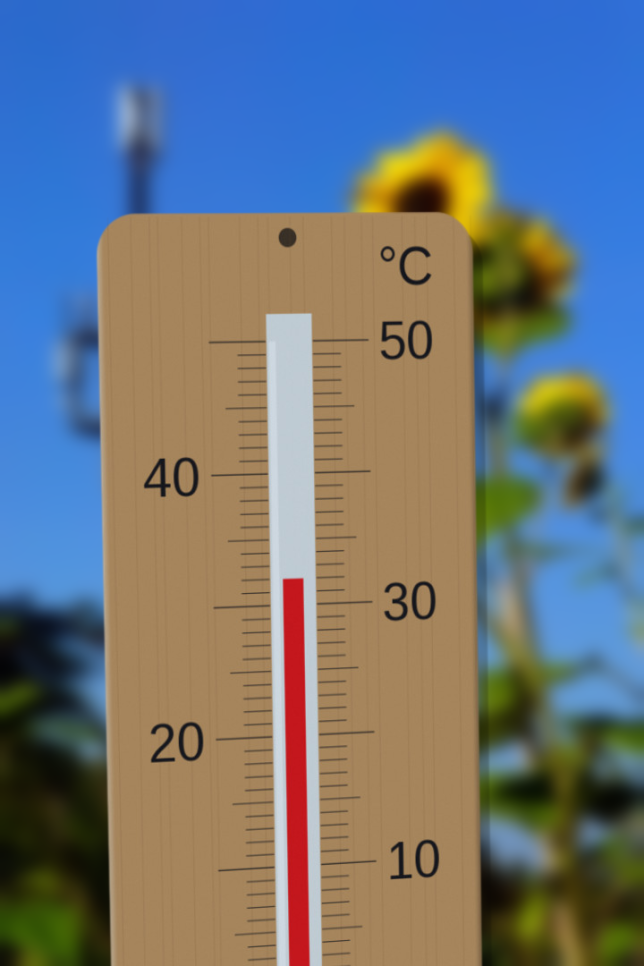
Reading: °C 32
